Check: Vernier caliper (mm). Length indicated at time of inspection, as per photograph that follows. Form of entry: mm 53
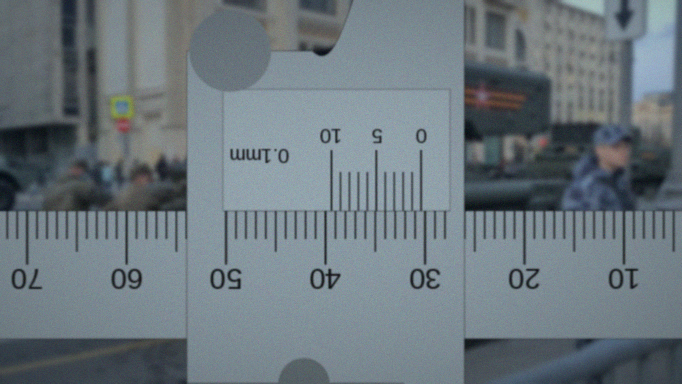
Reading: mm 30.4
